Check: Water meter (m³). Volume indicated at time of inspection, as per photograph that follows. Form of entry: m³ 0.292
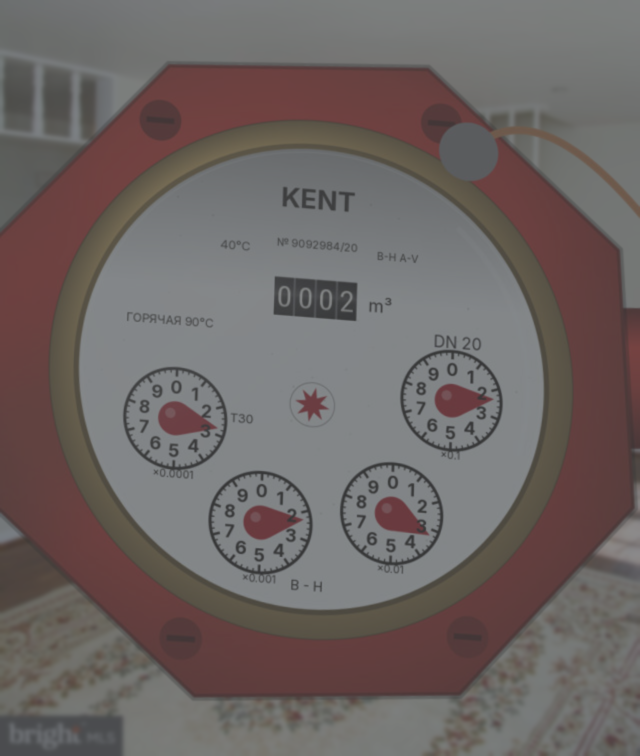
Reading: m³ 2.2322
